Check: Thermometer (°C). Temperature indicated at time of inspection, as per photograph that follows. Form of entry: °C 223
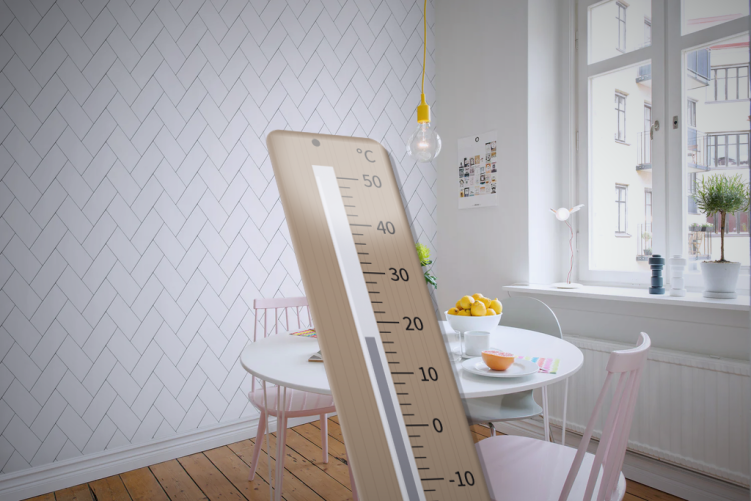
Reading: °C 17
